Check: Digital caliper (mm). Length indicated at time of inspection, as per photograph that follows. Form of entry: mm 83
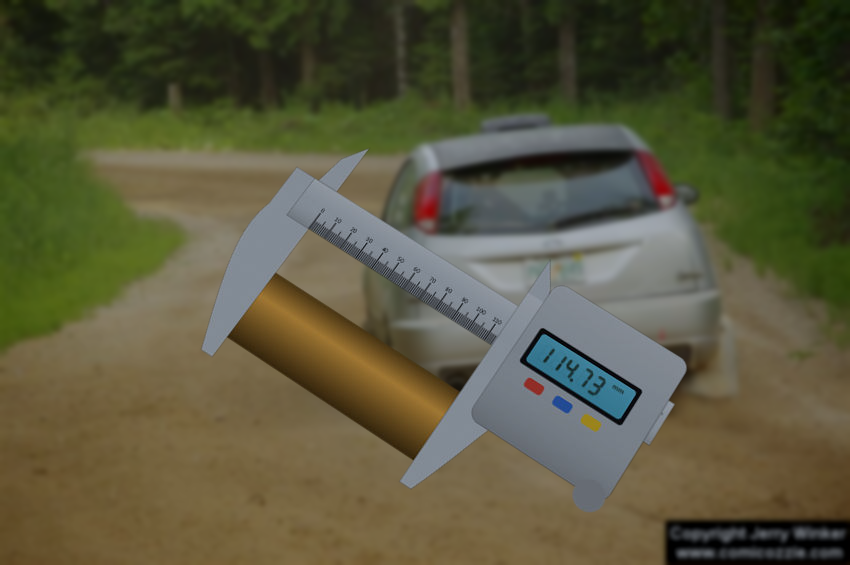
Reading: mm 114.73
